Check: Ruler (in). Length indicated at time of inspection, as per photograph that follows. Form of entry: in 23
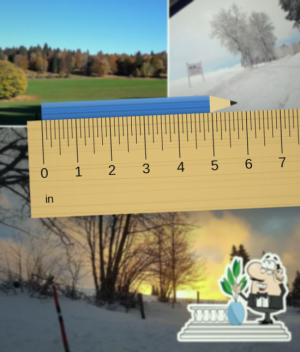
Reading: in 5.75
